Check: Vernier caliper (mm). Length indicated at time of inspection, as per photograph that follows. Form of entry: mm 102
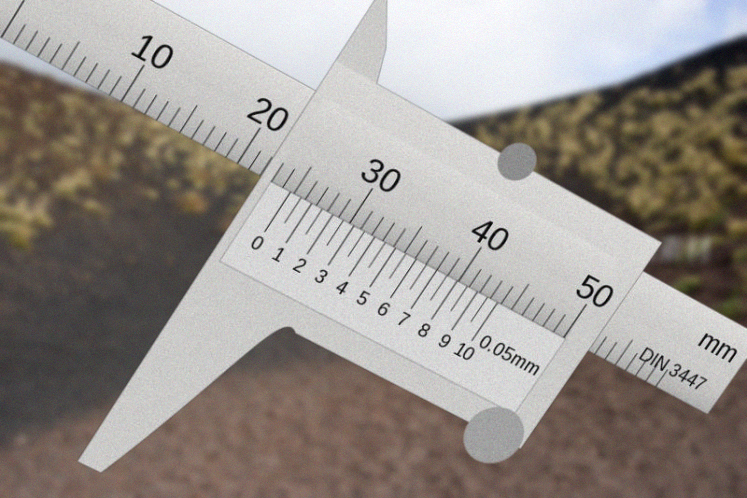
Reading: mm 24.7
